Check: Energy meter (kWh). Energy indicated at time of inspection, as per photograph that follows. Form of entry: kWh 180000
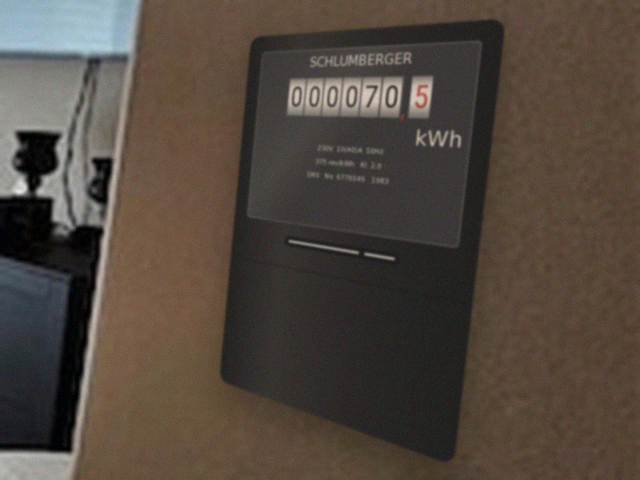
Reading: kWh 70.5
